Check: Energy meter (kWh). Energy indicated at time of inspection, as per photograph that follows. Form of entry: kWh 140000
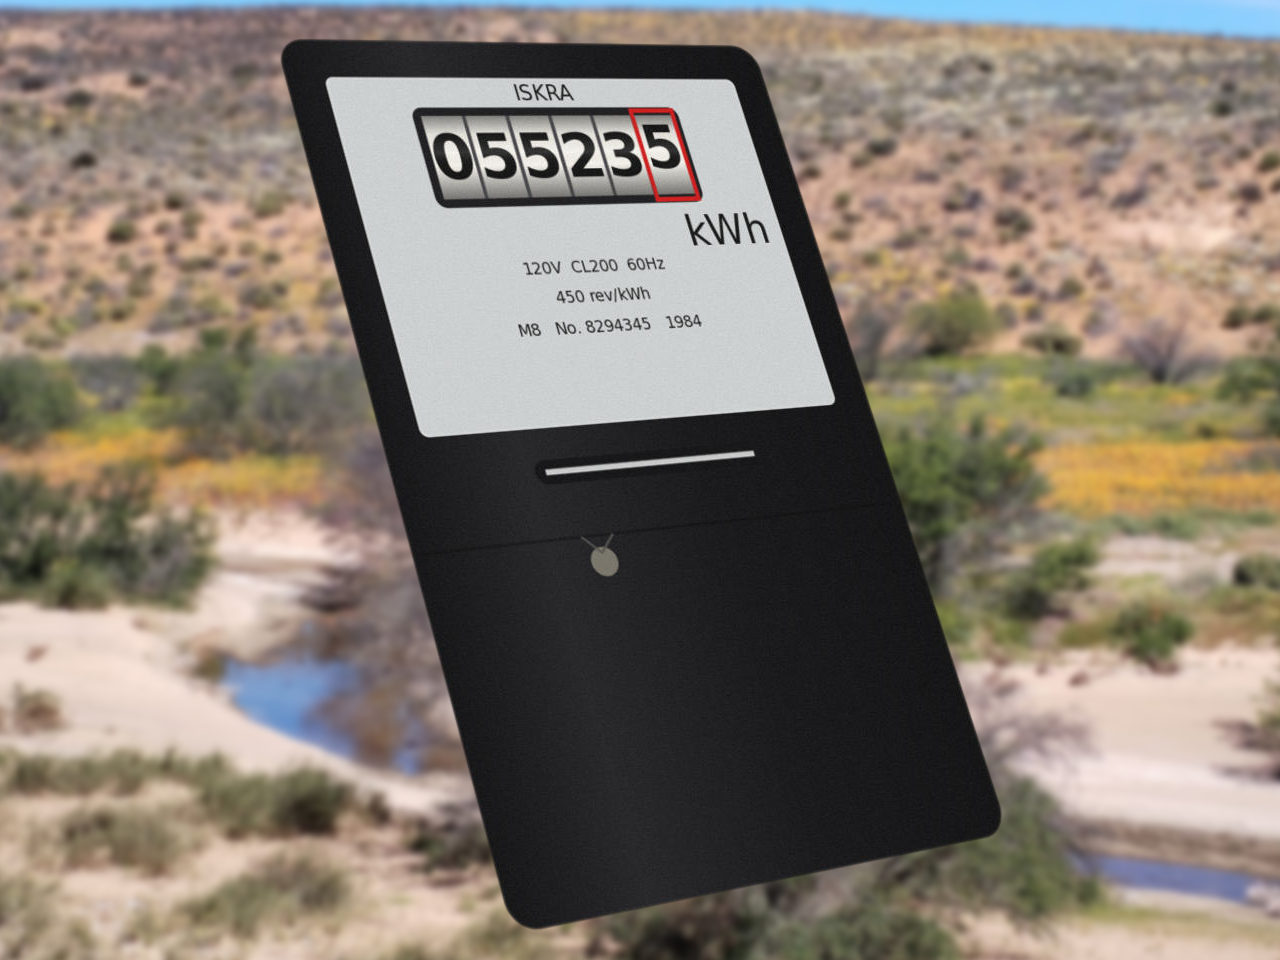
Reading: kWh 5523.5
